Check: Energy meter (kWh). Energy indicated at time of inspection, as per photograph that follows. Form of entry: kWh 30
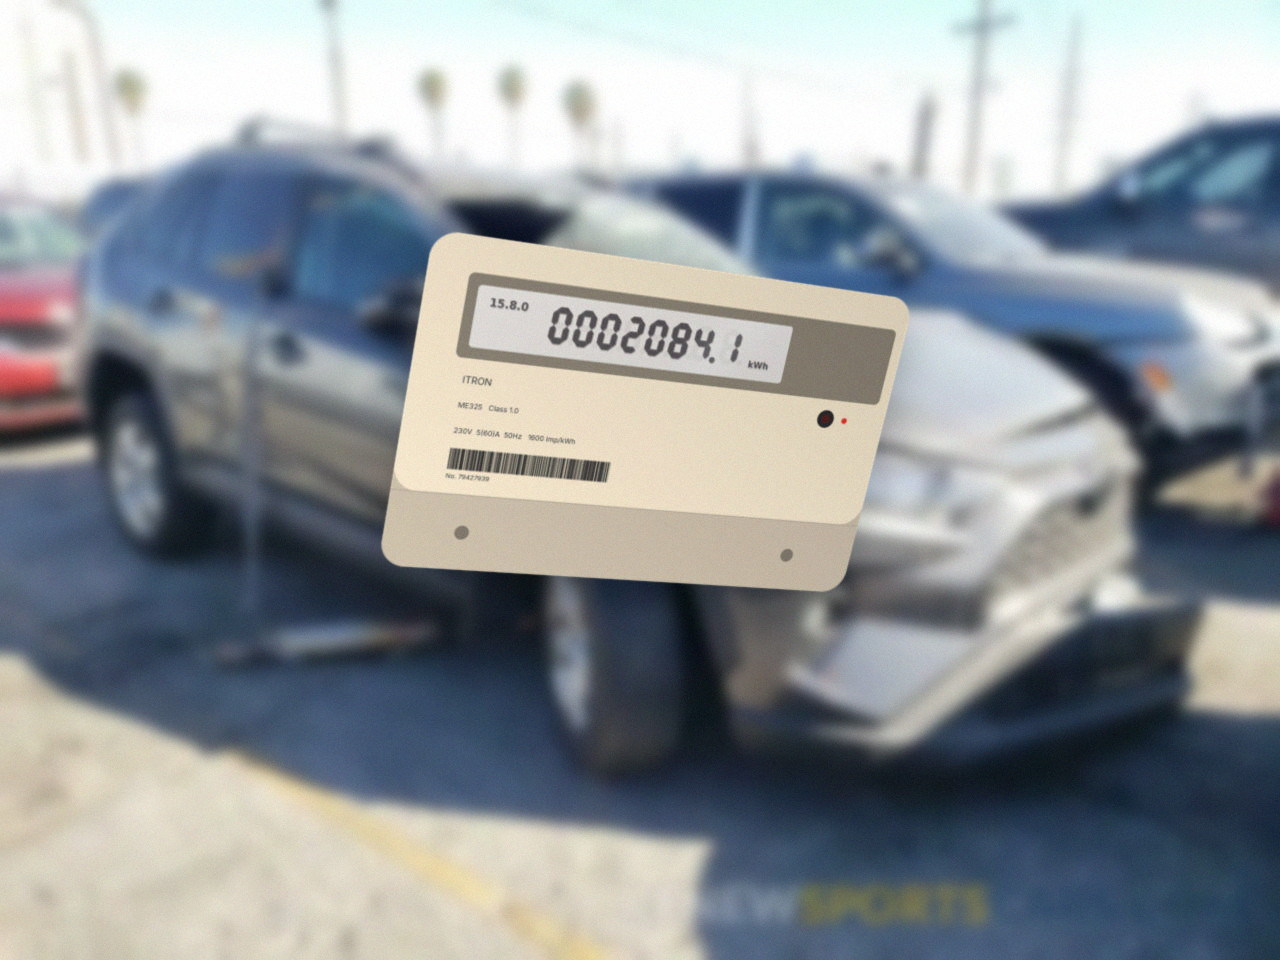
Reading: kWh 2084.1
